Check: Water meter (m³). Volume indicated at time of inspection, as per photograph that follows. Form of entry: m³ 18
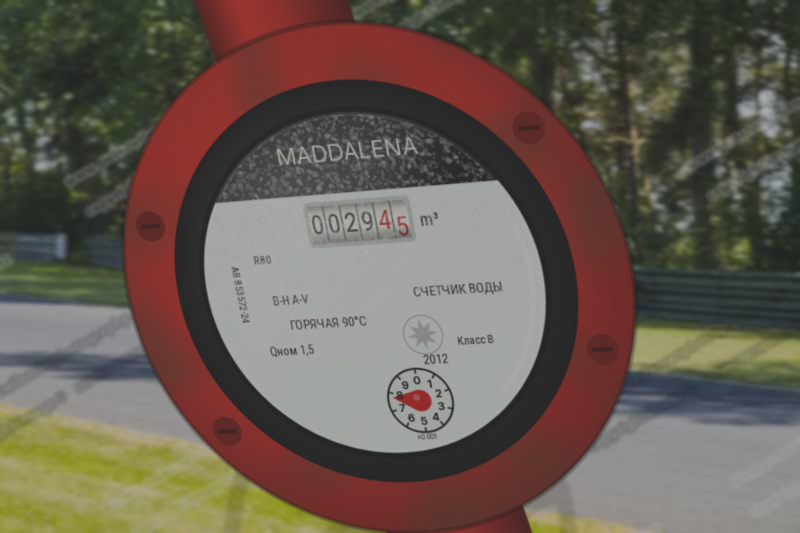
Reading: m³ 29.447
